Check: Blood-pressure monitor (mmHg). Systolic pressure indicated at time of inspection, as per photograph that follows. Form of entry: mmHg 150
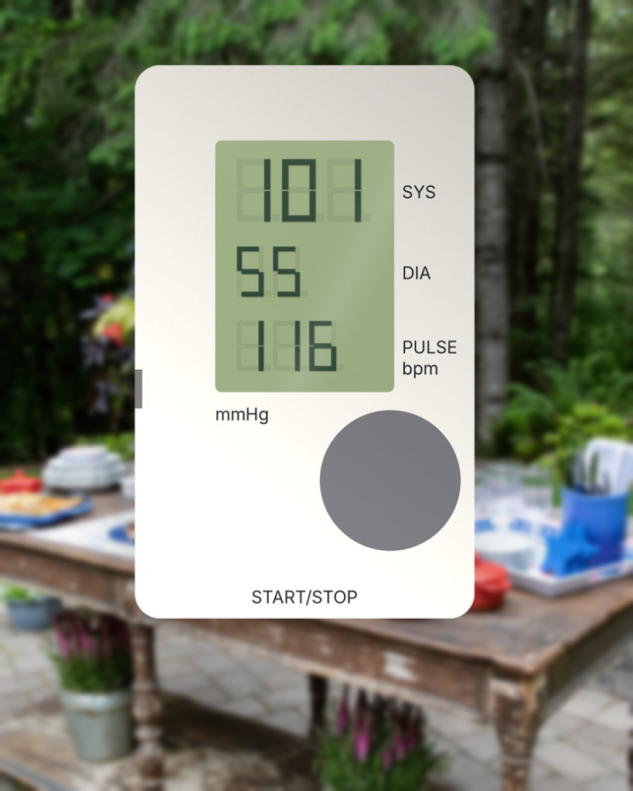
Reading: mmHg 101
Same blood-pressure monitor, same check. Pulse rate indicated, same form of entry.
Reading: bpm 116
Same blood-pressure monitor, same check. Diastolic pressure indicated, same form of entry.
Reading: mmHg 55
